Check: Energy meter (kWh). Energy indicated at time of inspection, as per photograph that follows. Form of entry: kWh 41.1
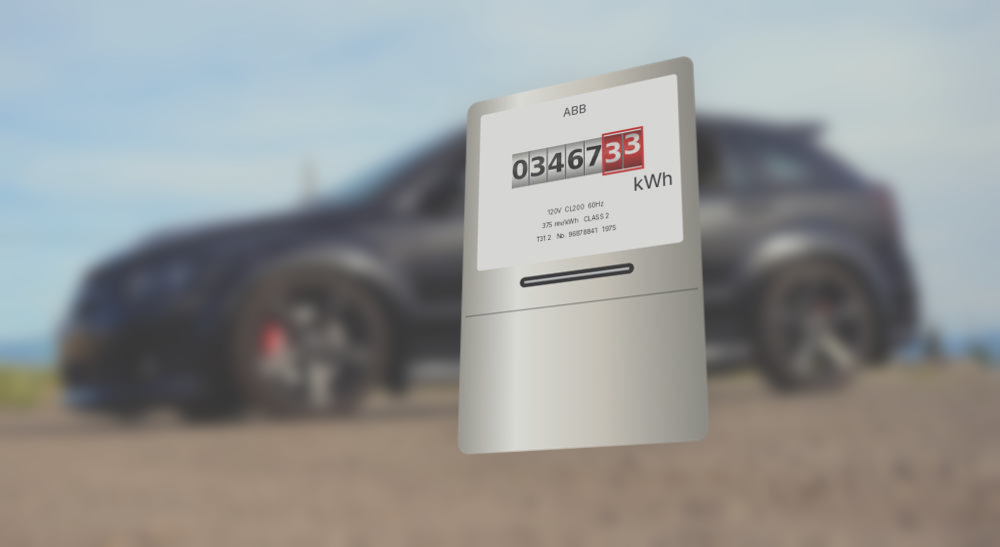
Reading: kWh 3467.33
